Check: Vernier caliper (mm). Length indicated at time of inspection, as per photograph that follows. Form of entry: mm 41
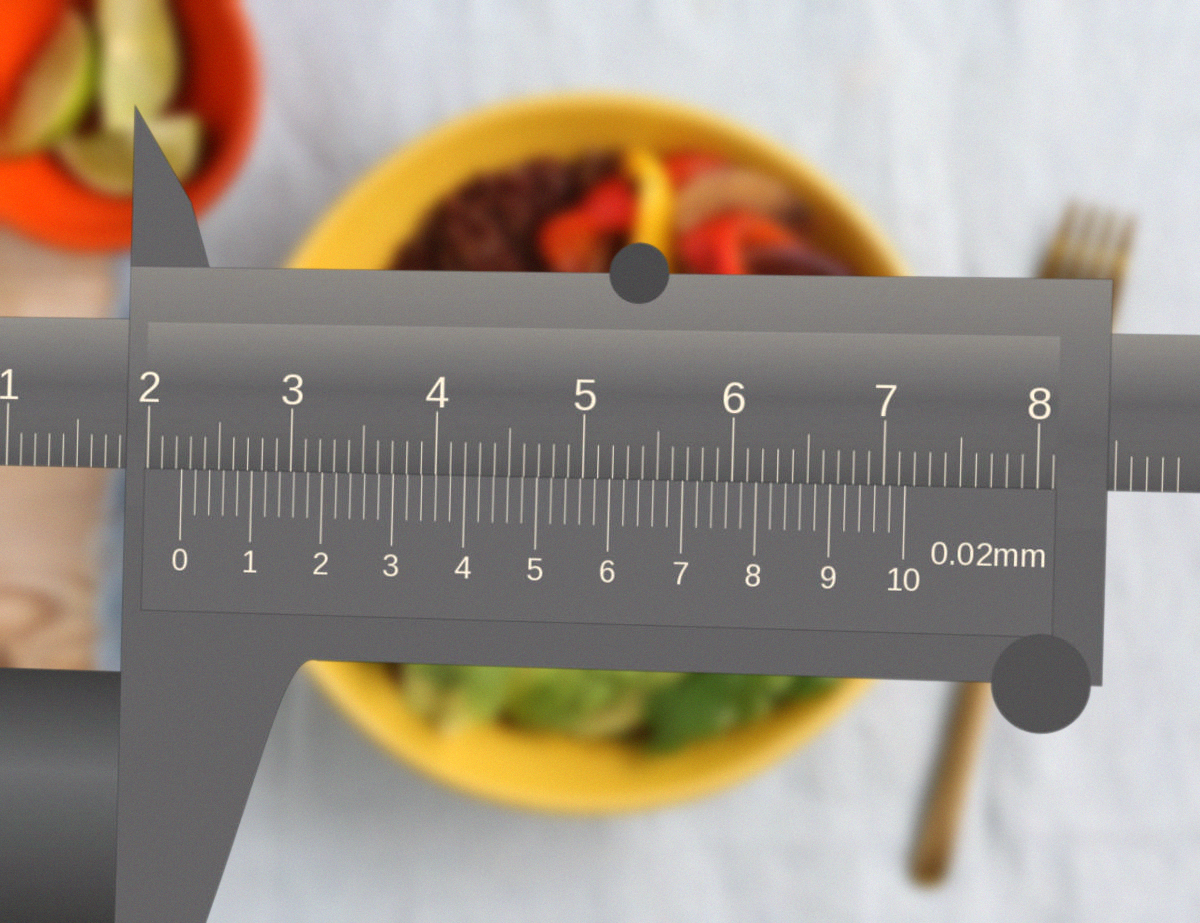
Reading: mm 22.4
